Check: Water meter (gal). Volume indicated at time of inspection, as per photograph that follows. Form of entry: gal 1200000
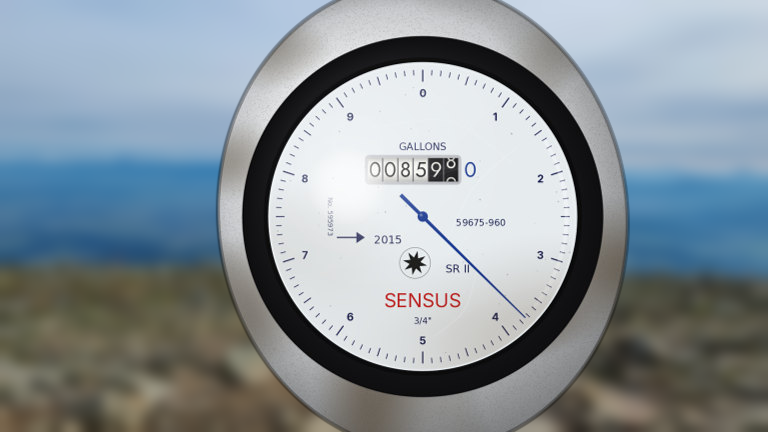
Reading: gal 85983.7
